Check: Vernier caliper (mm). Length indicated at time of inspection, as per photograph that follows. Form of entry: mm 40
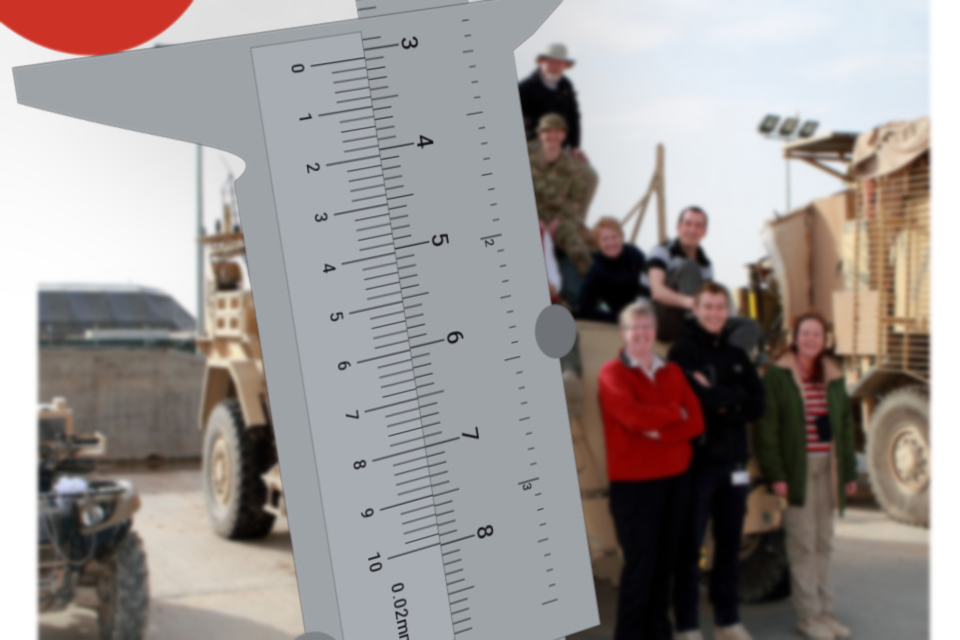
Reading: mm 30.8
